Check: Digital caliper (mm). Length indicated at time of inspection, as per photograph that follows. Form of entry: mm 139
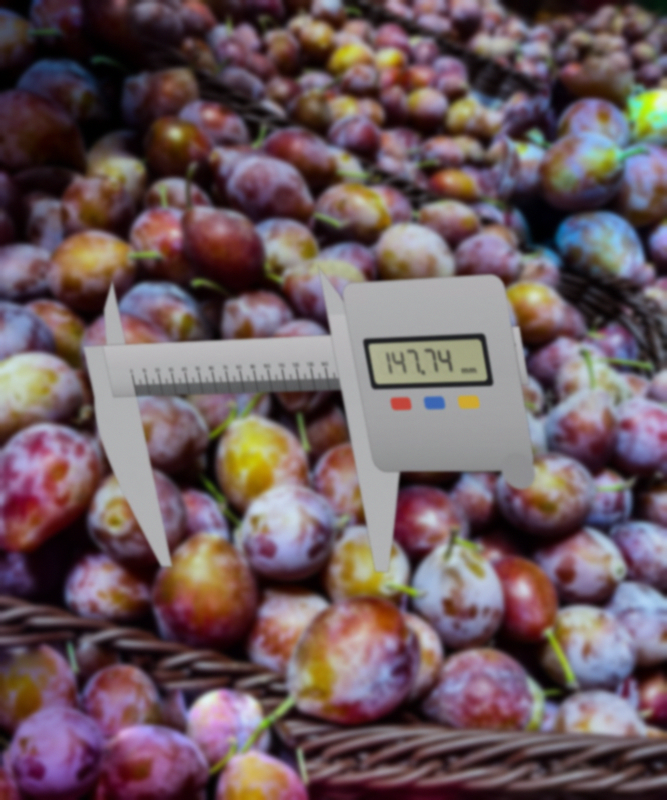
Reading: mm 147.74
